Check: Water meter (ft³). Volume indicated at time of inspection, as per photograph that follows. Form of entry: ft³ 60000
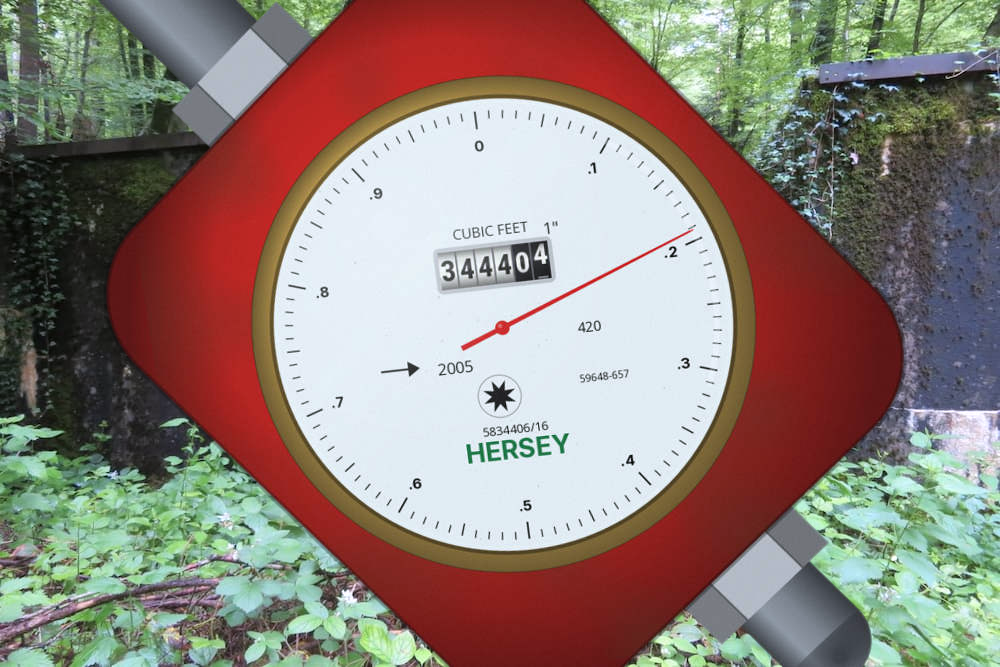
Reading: ft³ 344404.19
